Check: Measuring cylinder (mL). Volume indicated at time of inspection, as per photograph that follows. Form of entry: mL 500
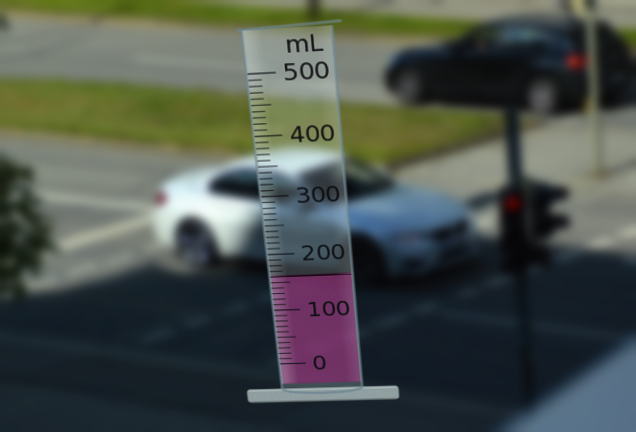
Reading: mL 160
